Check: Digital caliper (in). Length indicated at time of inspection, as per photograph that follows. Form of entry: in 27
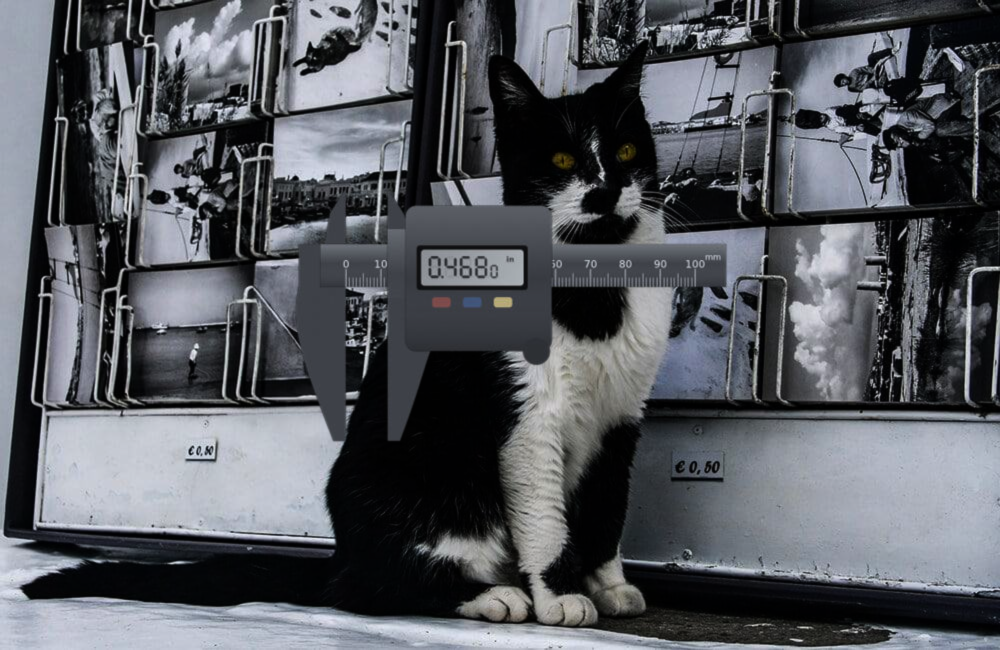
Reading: in 0.4680
